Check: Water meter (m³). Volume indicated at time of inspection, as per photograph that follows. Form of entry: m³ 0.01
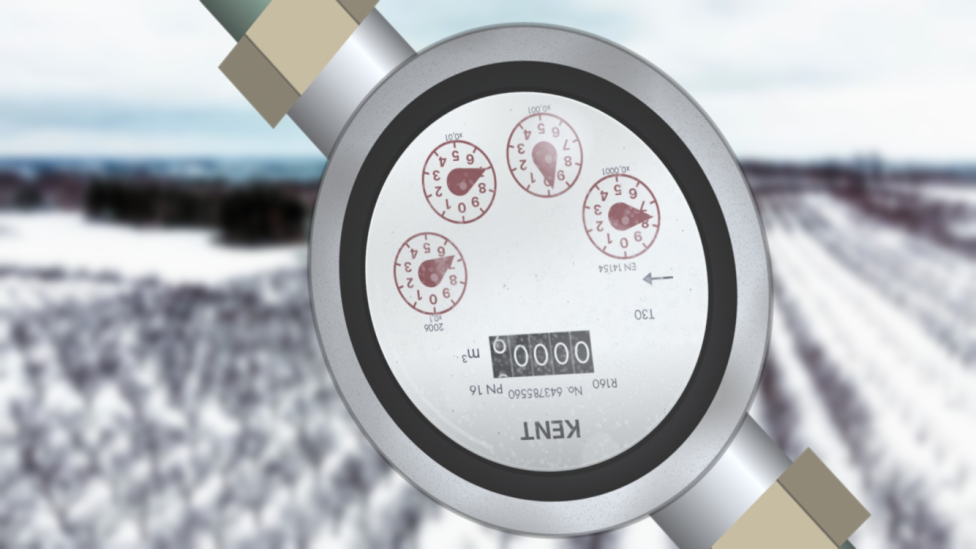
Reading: m³ 8.6697
